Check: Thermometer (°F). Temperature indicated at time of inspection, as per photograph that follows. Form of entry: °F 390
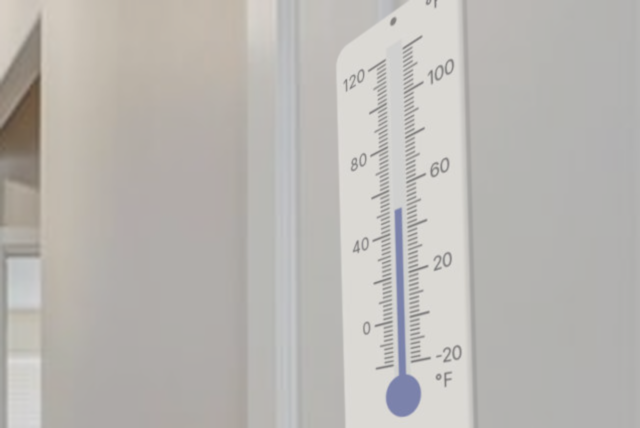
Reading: °F 50
